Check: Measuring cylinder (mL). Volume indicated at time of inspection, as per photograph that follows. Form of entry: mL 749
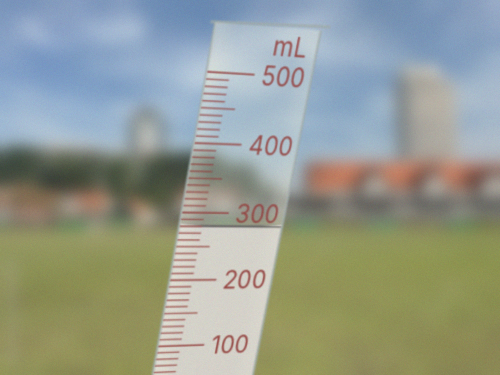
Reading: mL 280
